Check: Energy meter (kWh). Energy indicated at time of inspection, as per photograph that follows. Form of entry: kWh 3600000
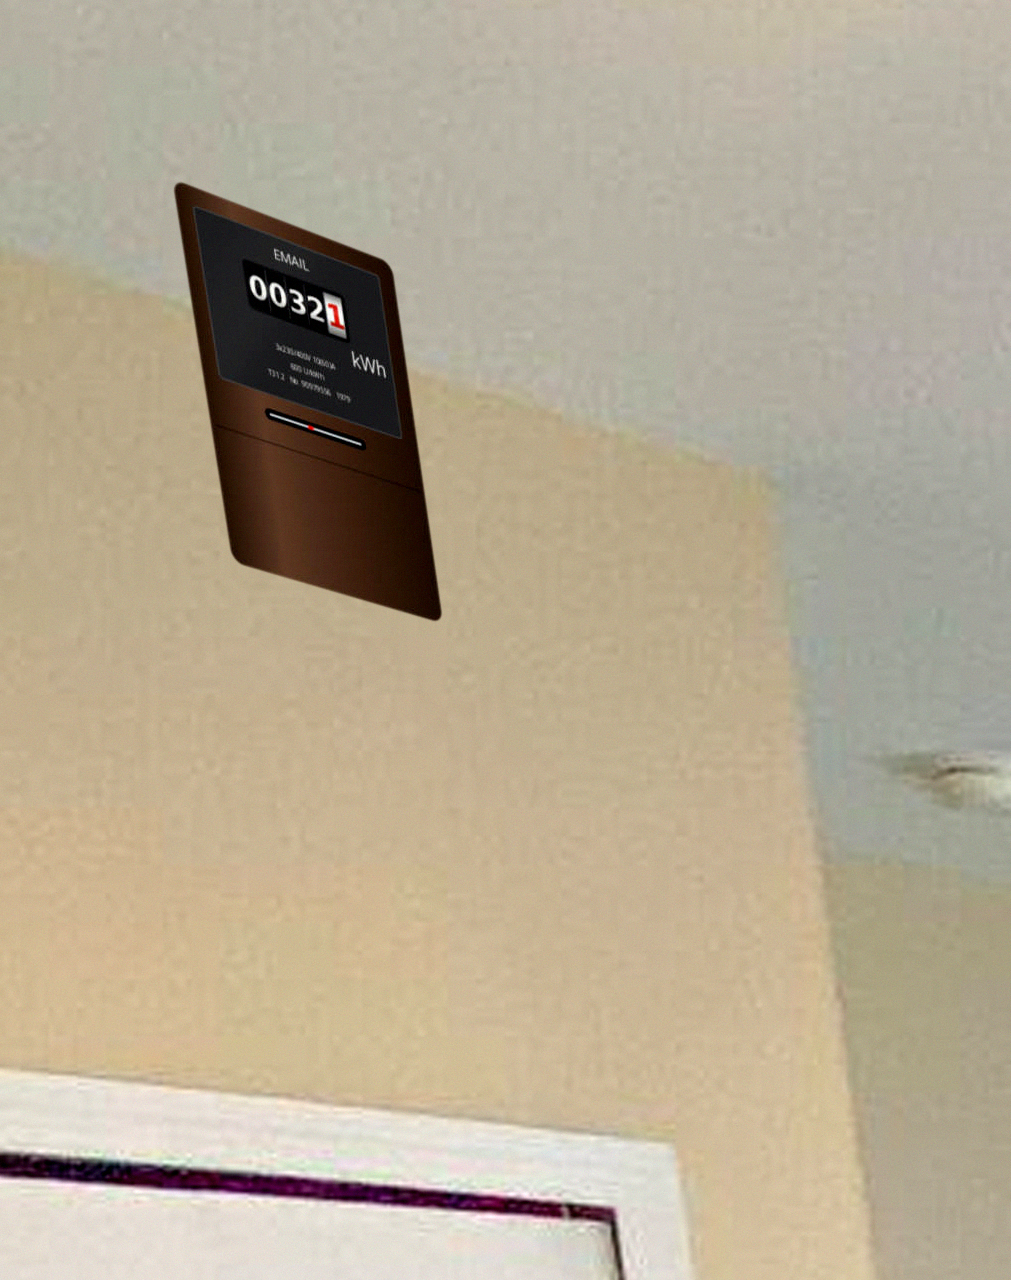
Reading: kWh 32.1
